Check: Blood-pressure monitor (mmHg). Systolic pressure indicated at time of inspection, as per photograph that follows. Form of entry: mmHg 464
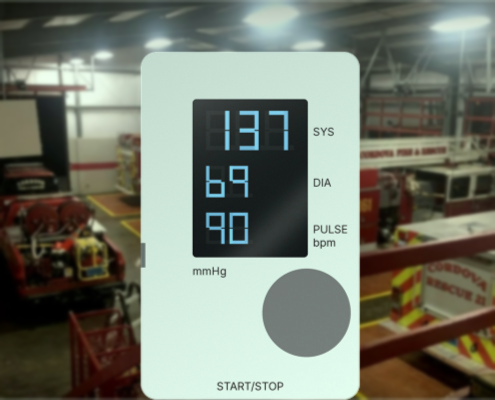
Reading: mmHg 137
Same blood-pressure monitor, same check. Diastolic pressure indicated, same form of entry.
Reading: mmHg 69
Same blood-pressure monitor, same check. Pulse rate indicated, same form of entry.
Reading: bpm 90
